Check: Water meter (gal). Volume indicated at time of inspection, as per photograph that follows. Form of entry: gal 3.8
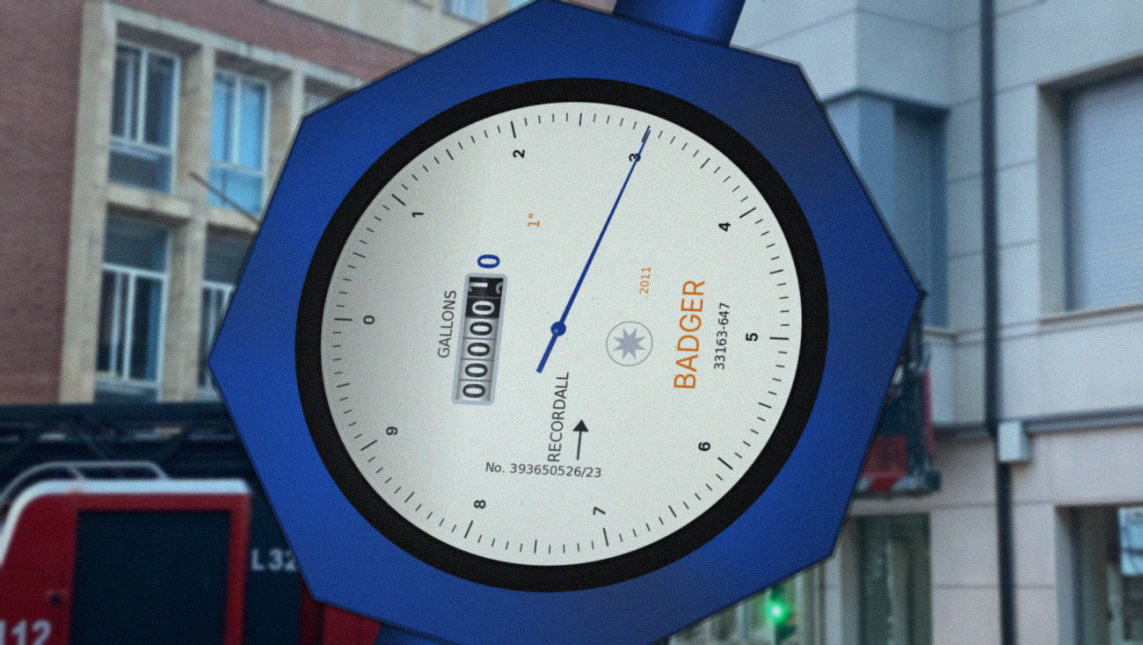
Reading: gal 13.0
